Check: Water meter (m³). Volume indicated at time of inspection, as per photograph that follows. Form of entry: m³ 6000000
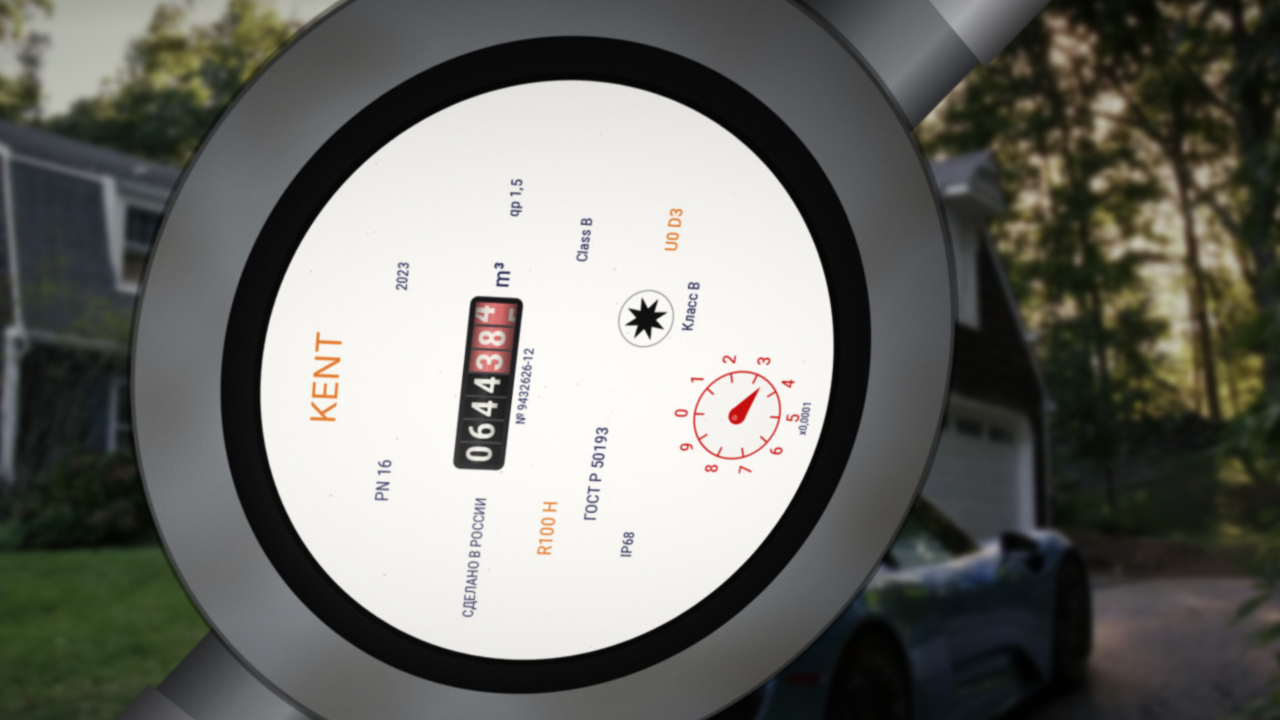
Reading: m³ 644.3843
